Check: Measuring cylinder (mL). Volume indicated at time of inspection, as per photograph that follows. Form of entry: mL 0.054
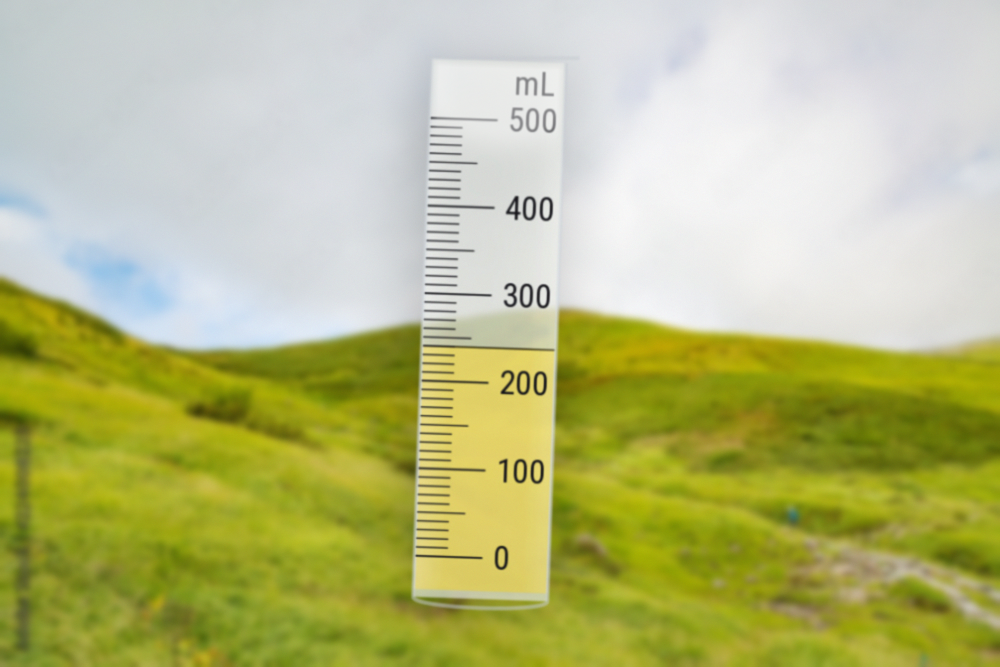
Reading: mL 240
